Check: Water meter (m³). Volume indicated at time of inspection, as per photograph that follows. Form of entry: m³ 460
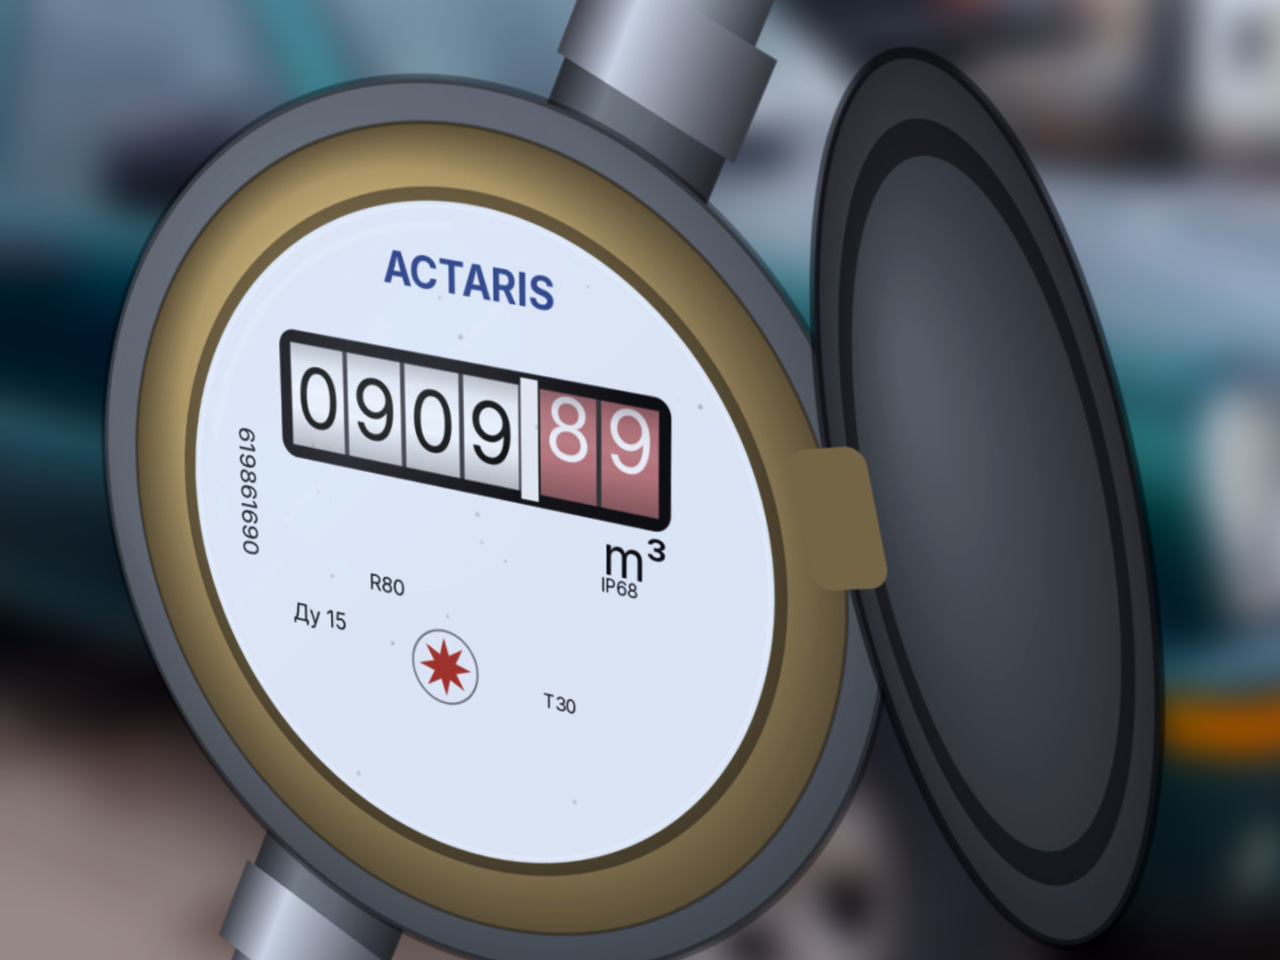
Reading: m³ 909.89
